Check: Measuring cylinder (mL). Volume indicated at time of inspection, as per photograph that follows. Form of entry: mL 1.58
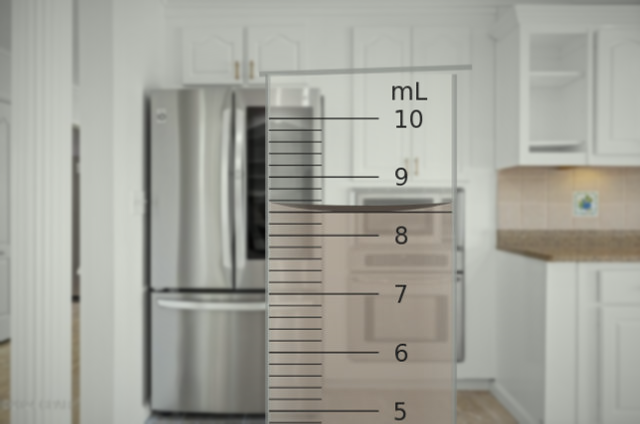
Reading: mL 8.4
